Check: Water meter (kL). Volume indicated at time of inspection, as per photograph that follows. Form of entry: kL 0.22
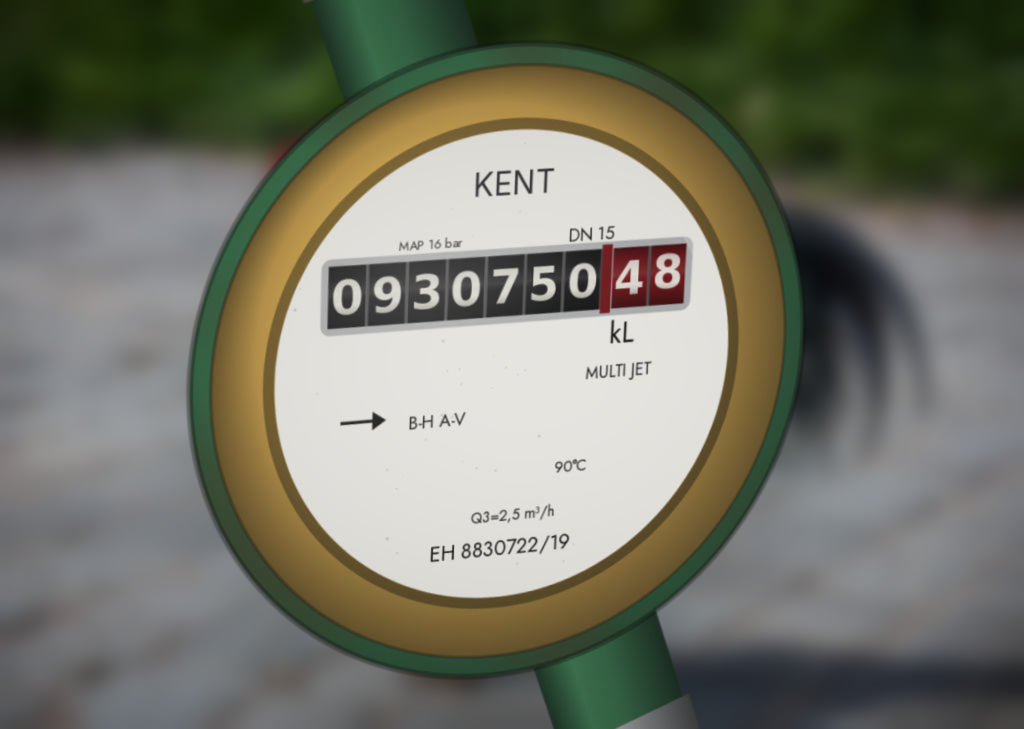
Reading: kL 930750.48
